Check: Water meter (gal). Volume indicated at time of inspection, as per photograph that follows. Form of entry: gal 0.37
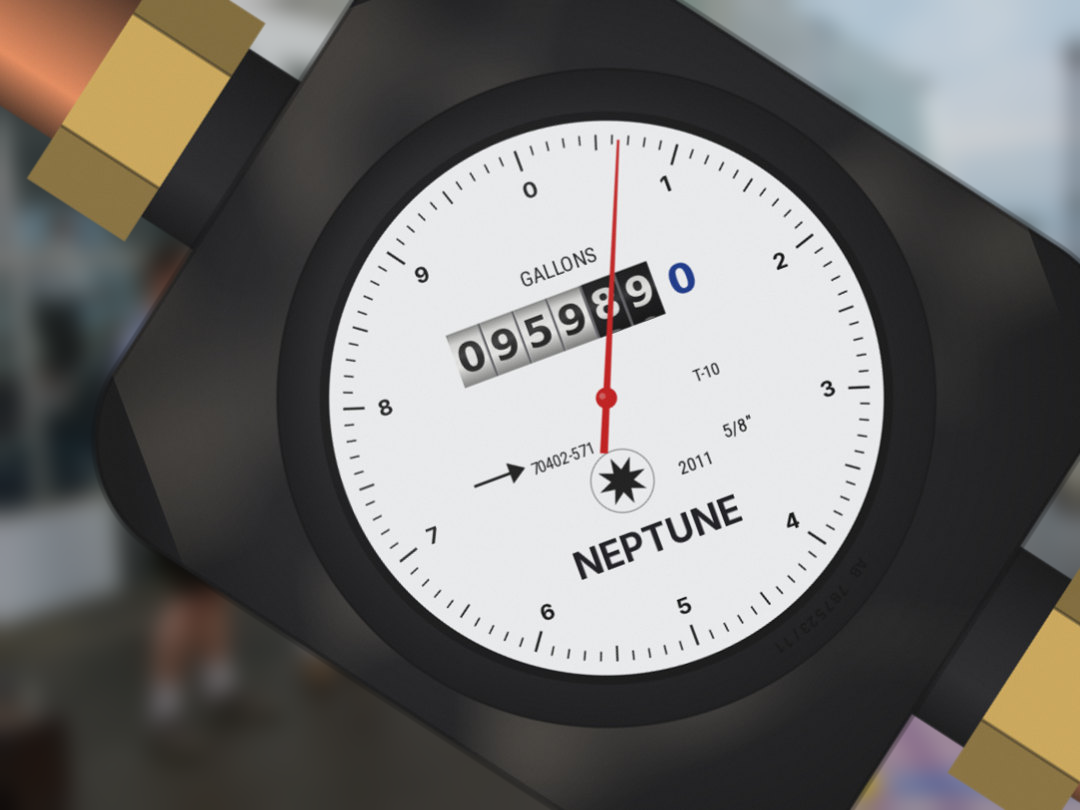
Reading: gal 959890.6
